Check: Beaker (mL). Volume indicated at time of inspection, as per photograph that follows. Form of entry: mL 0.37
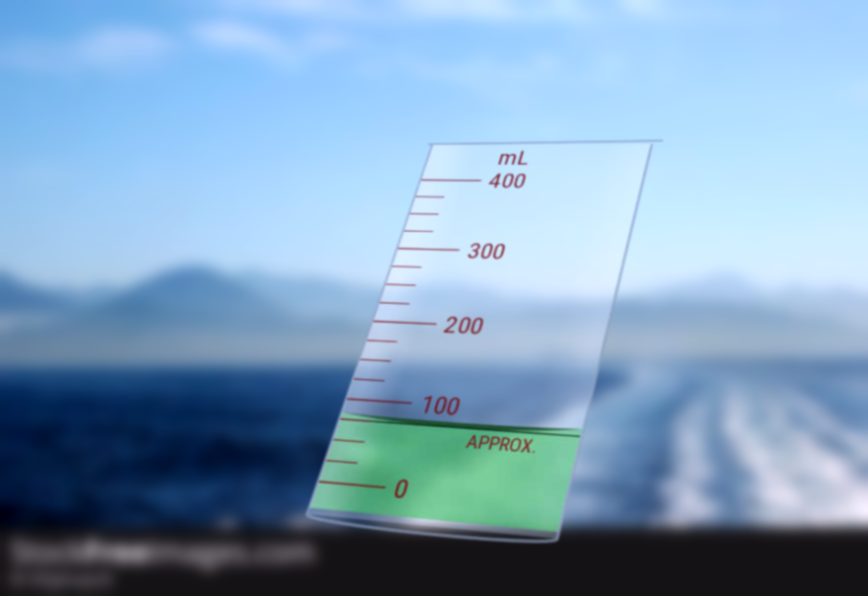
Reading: mL 75
